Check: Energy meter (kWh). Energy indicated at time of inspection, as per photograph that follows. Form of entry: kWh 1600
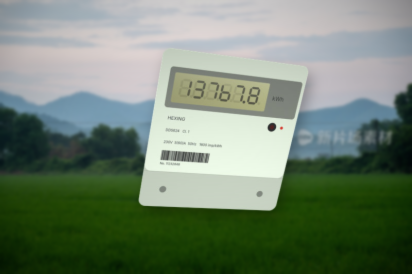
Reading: kWh 13767.8
